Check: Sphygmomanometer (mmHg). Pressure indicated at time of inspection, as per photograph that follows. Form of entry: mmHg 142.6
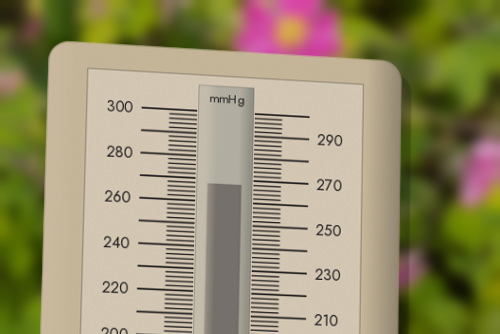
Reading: mmHg 268
